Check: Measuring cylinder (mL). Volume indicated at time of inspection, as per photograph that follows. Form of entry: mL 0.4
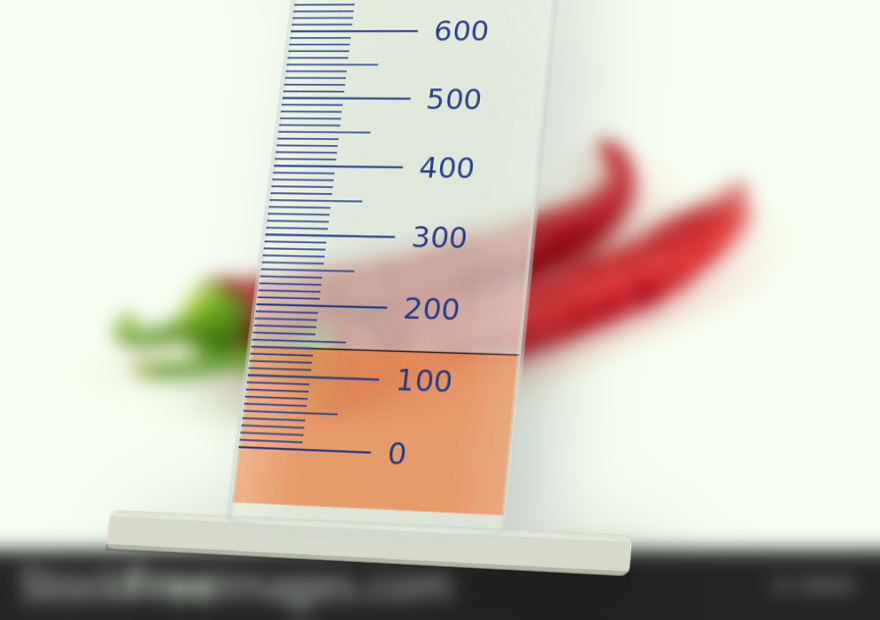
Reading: mL 140
